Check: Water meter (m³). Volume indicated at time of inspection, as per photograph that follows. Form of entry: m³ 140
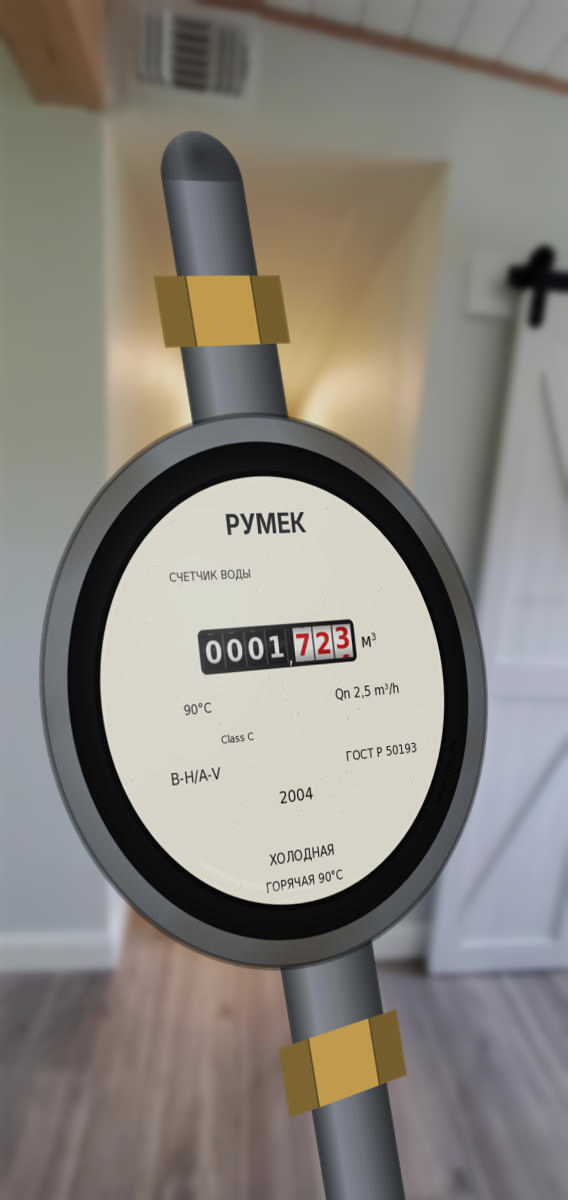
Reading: m³ 1.723
